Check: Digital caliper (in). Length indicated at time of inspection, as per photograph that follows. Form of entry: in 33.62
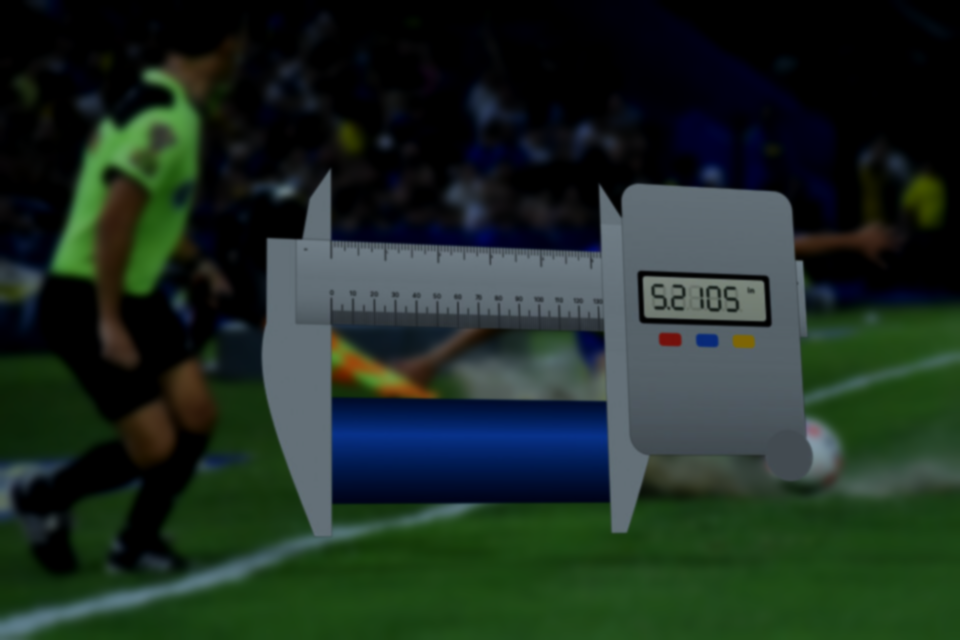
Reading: in 5.2105
